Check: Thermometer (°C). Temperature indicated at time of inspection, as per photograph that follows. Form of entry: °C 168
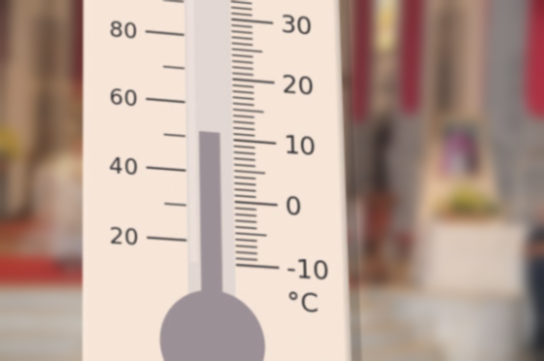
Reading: °C 11
